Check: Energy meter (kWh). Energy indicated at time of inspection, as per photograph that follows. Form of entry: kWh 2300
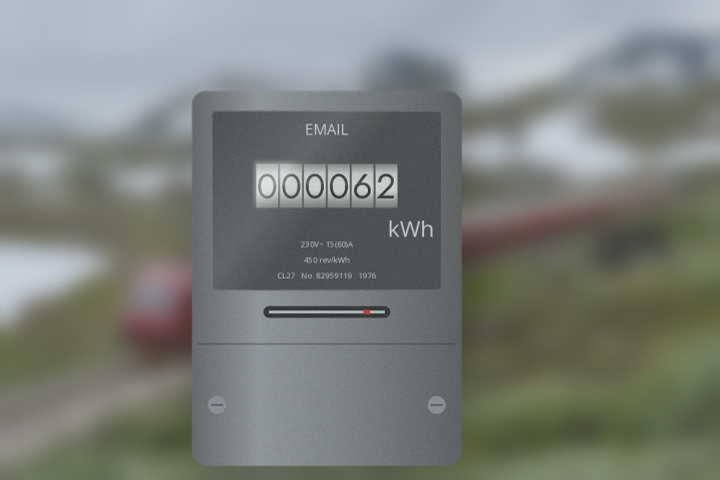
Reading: kWh 62
